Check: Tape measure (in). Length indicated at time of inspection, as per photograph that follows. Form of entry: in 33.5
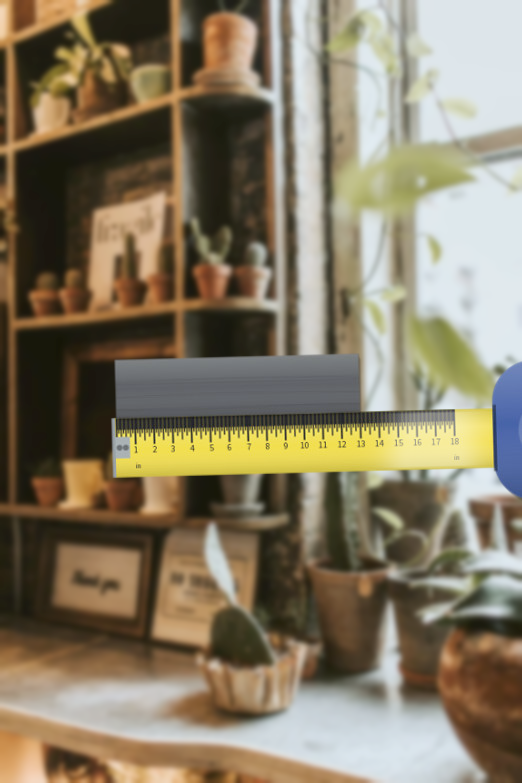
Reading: in 13
